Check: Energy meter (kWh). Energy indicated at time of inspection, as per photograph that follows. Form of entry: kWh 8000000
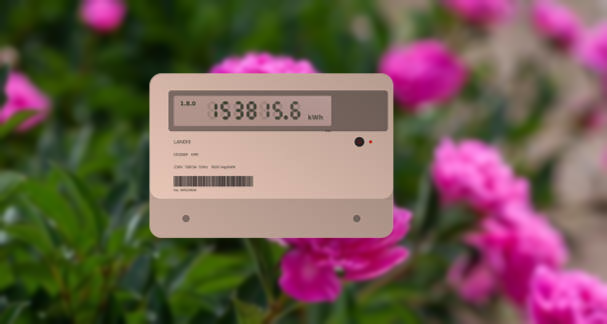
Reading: kWh 153815.6
